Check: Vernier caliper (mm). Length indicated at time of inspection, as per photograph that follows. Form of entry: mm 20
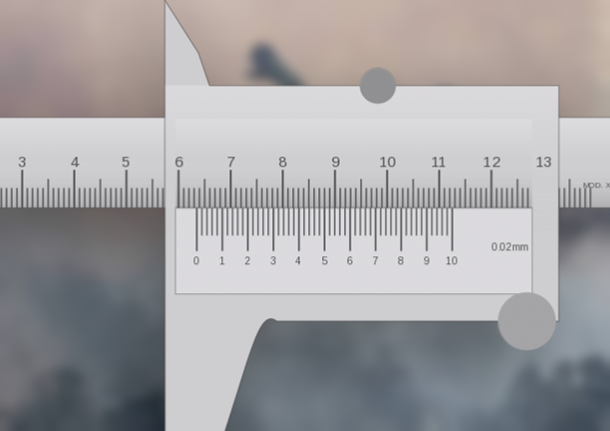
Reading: mm 63.5
